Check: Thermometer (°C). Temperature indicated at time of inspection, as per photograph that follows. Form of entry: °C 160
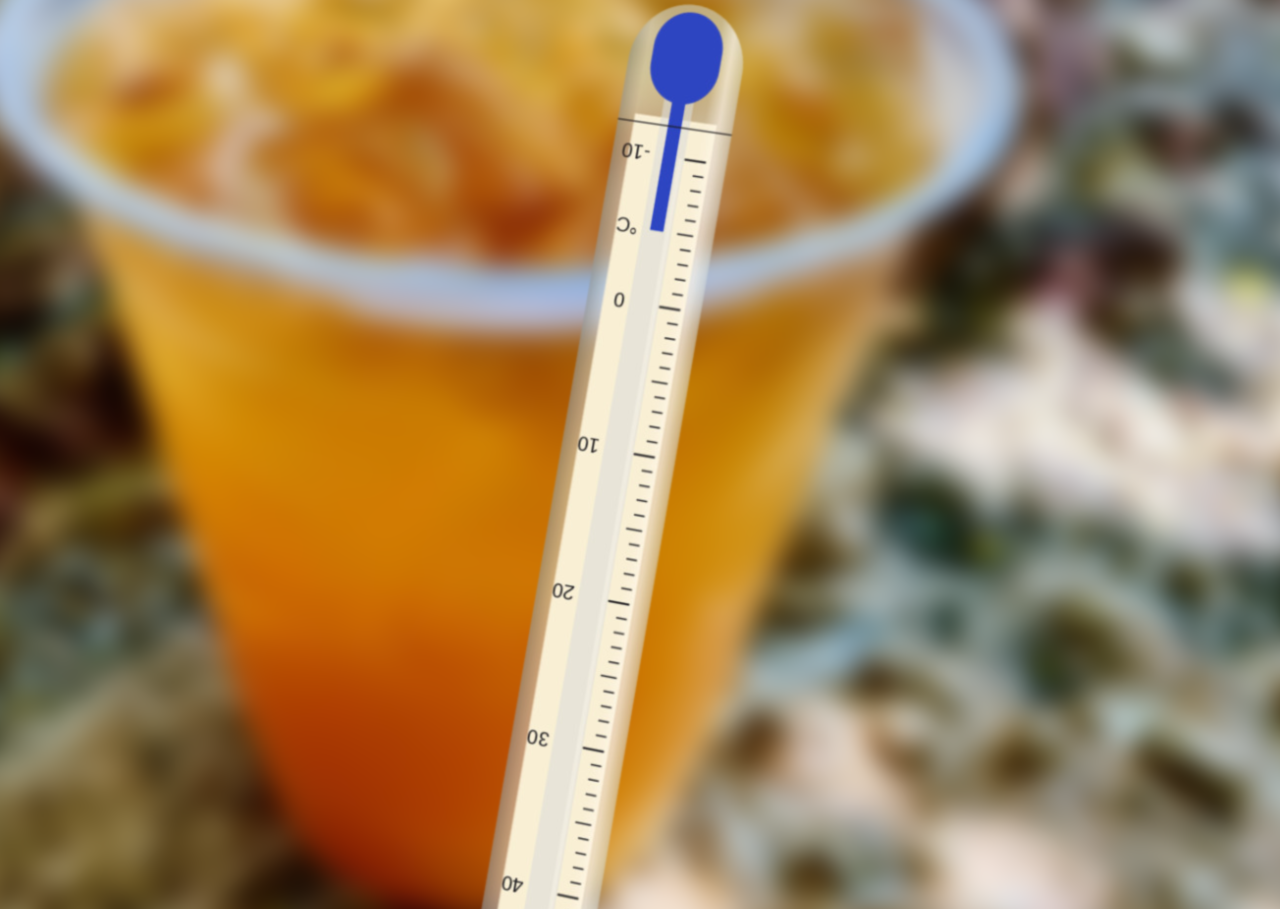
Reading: °C -5
